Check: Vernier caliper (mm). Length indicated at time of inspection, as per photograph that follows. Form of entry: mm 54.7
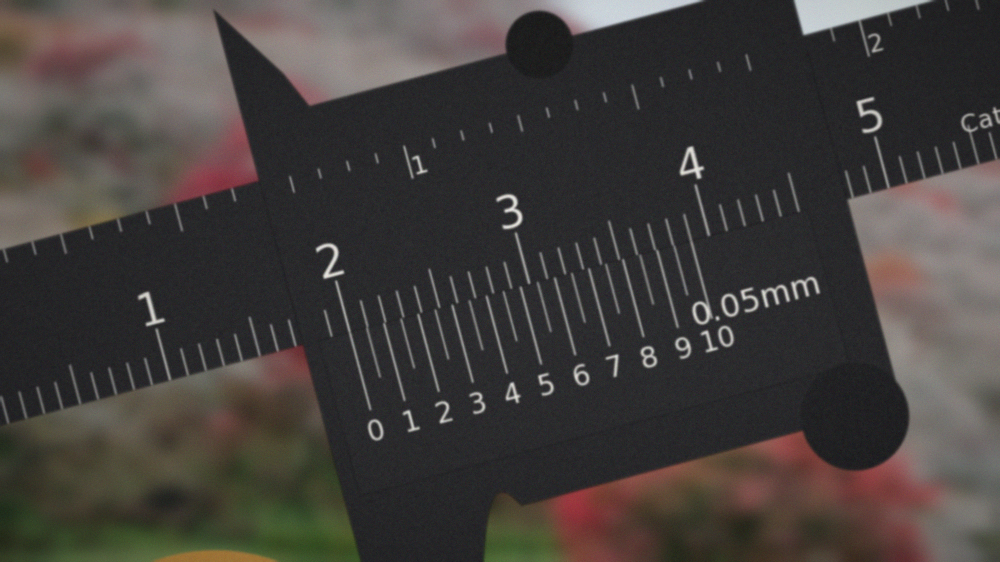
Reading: mm 20.0
